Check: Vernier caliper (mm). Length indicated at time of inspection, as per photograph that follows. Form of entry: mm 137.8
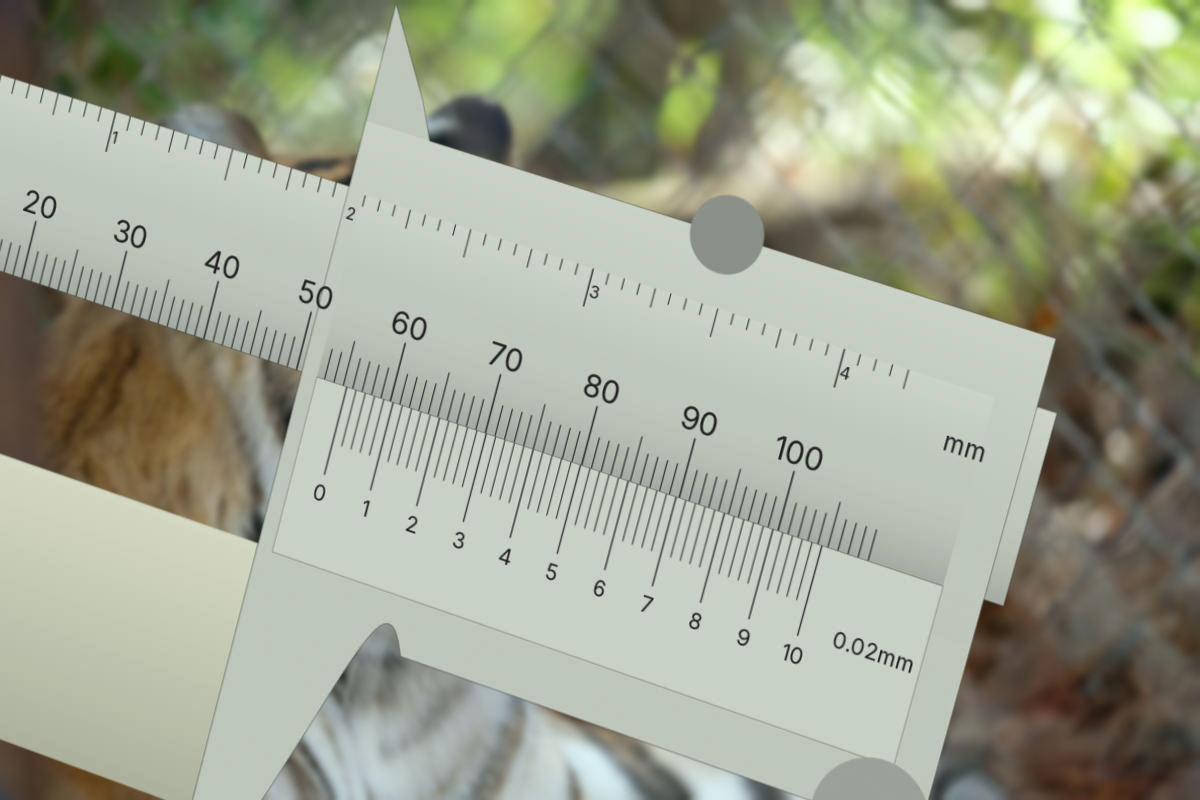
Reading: mm 55.4
